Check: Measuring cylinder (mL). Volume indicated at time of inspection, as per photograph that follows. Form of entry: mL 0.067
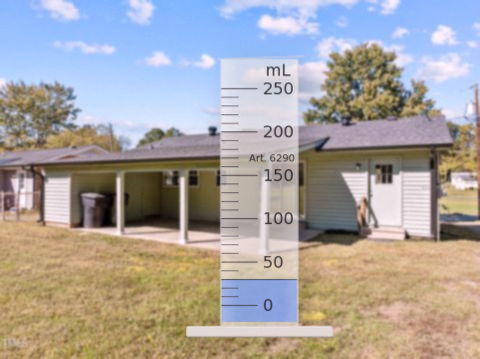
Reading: mL 30
